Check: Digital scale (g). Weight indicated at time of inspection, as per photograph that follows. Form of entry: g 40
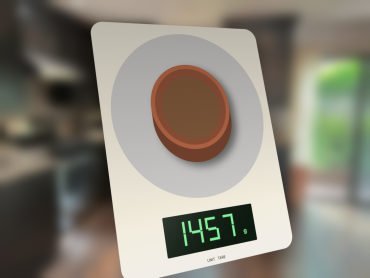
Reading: g 1457
